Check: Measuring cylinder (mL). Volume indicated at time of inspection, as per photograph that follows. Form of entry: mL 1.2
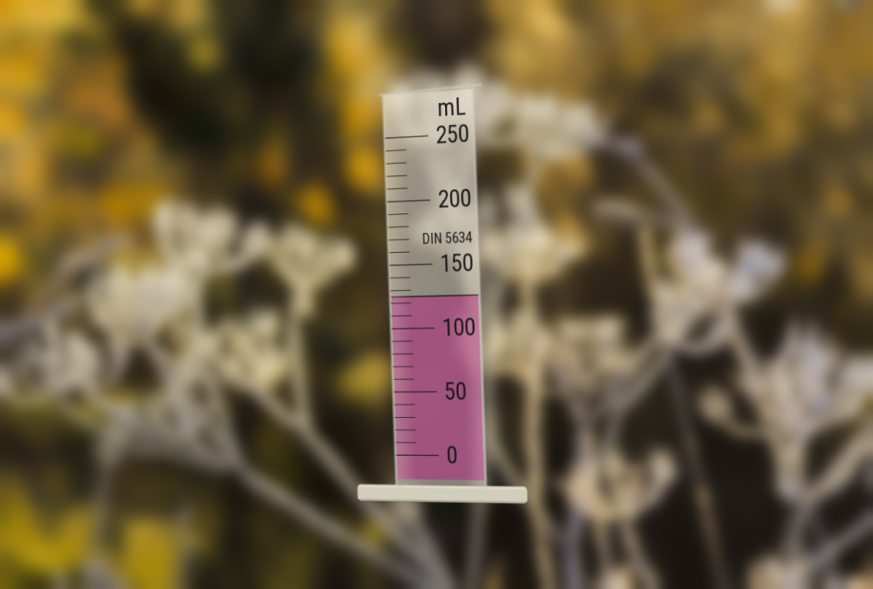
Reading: mL 125
